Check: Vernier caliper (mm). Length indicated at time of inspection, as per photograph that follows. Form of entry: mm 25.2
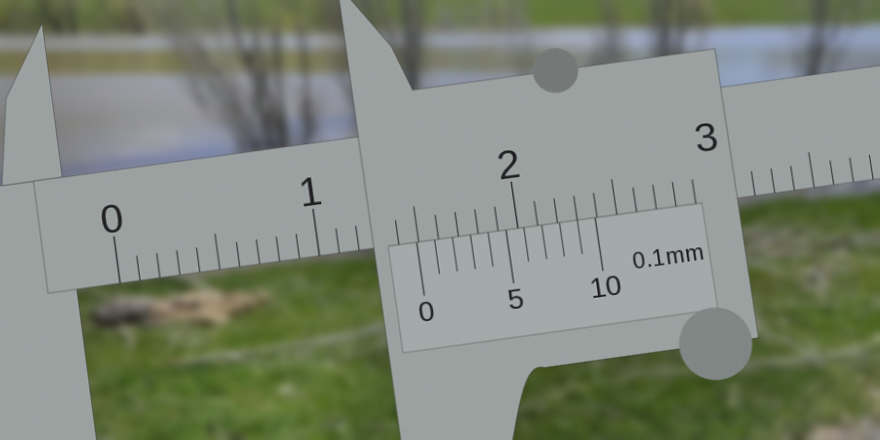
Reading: mm 14.9
